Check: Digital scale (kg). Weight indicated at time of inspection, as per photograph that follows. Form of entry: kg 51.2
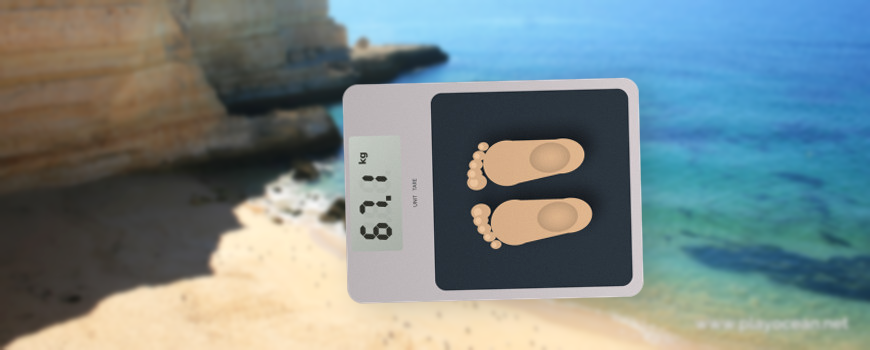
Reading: kg 67.1
